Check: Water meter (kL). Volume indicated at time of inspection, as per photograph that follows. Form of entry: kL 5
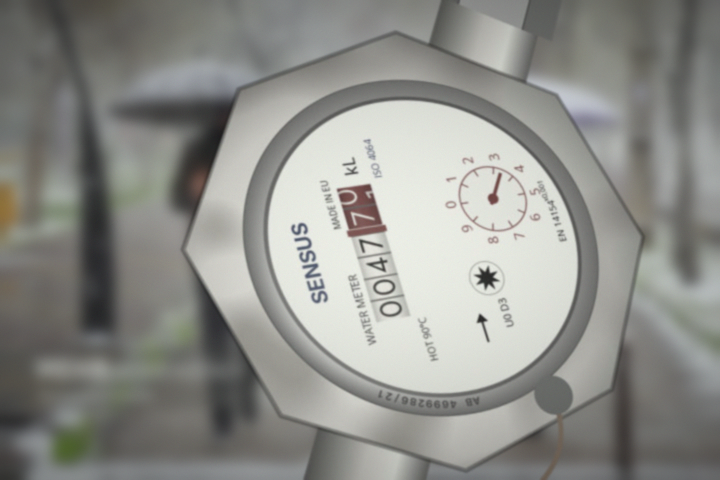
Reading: kL 47.703
